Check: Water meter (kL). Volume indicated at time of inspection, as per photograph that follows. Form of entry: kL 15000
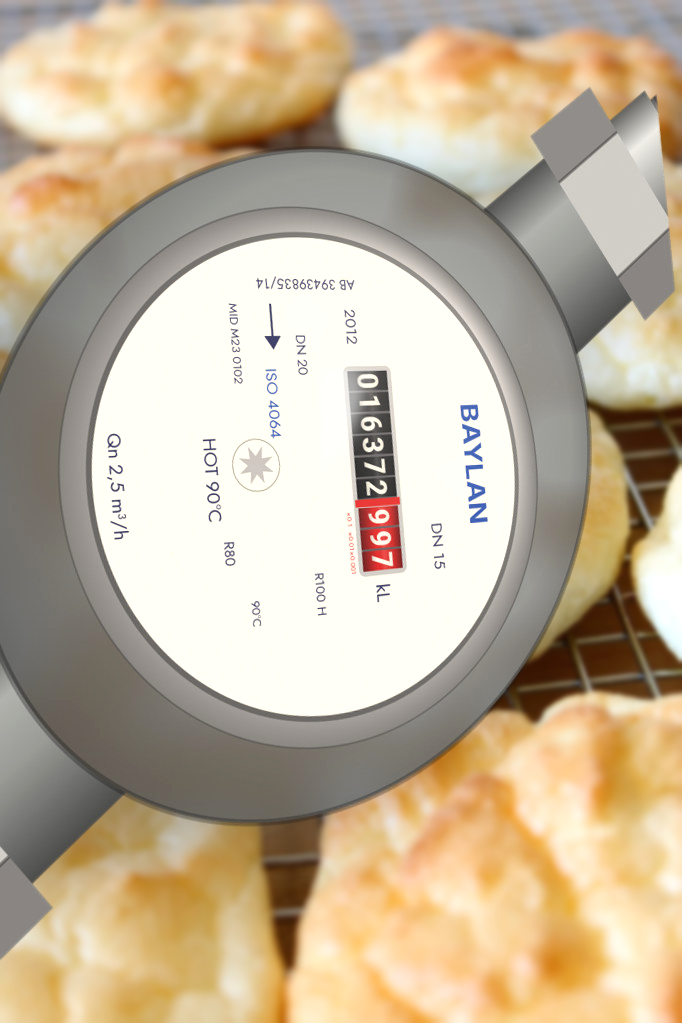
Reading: kL 16372.997
